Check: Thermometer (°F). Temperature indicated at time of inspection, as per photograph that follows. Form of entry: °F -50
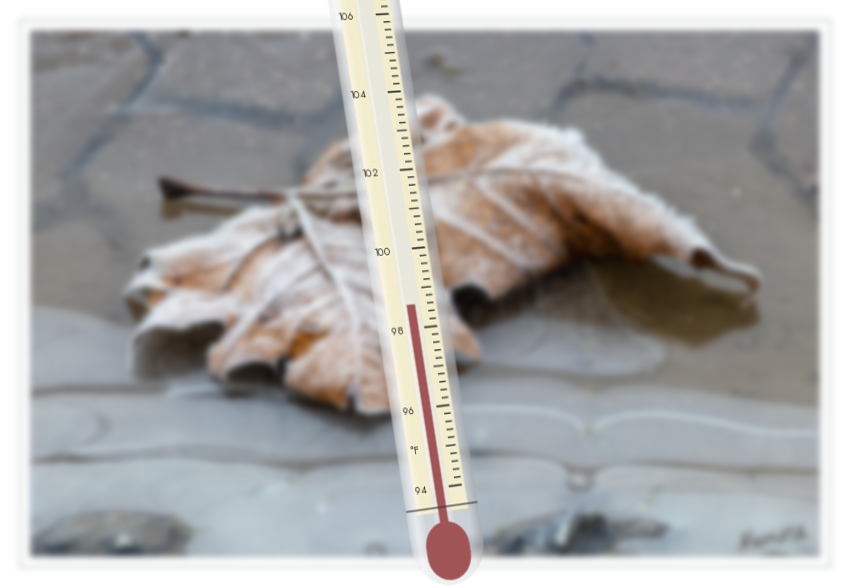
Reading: °F 98.6
